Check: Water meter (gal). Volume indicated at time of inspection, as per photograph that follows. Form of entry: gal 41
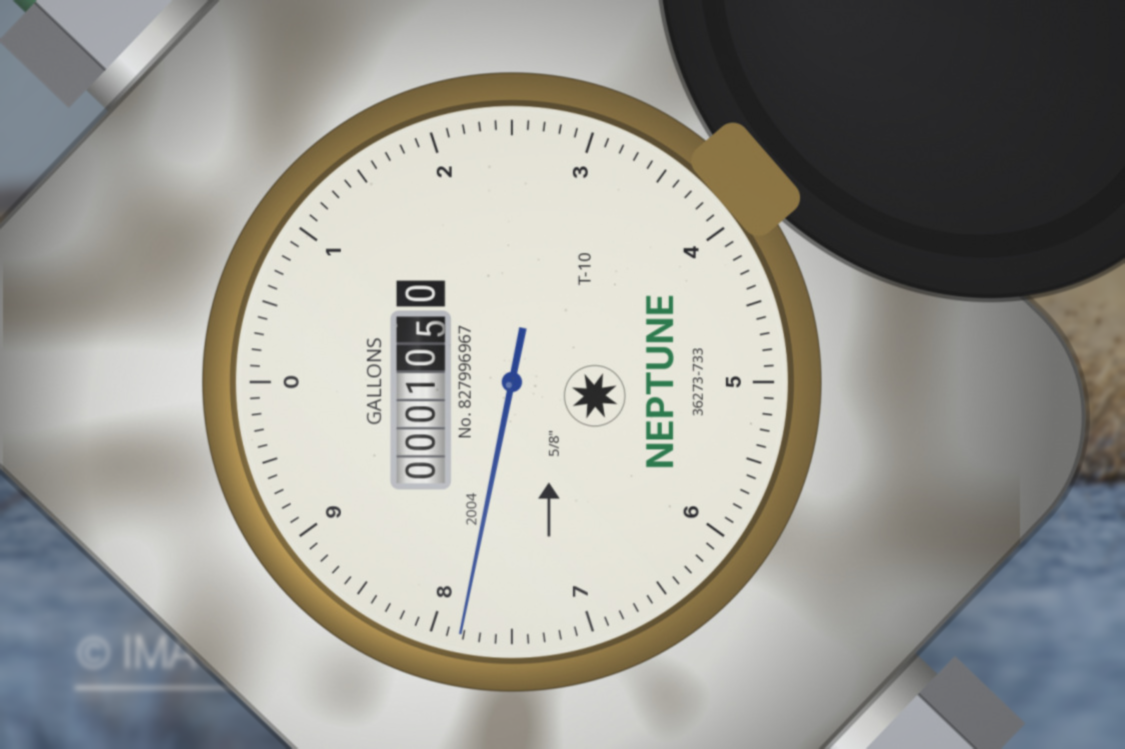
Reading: gal 1047.8
